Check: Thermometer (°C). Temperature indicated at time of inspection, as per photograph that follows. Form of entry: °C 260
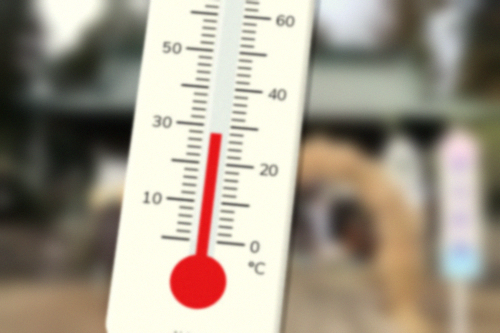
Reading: °C 28
